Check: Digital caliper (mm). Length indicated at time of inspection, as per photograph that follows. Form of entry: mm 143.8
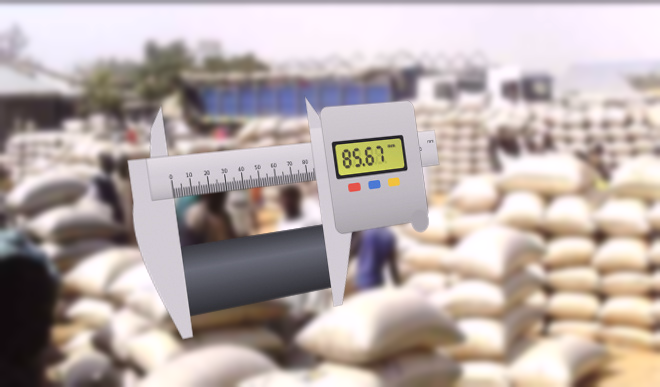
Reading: mm 85.67
